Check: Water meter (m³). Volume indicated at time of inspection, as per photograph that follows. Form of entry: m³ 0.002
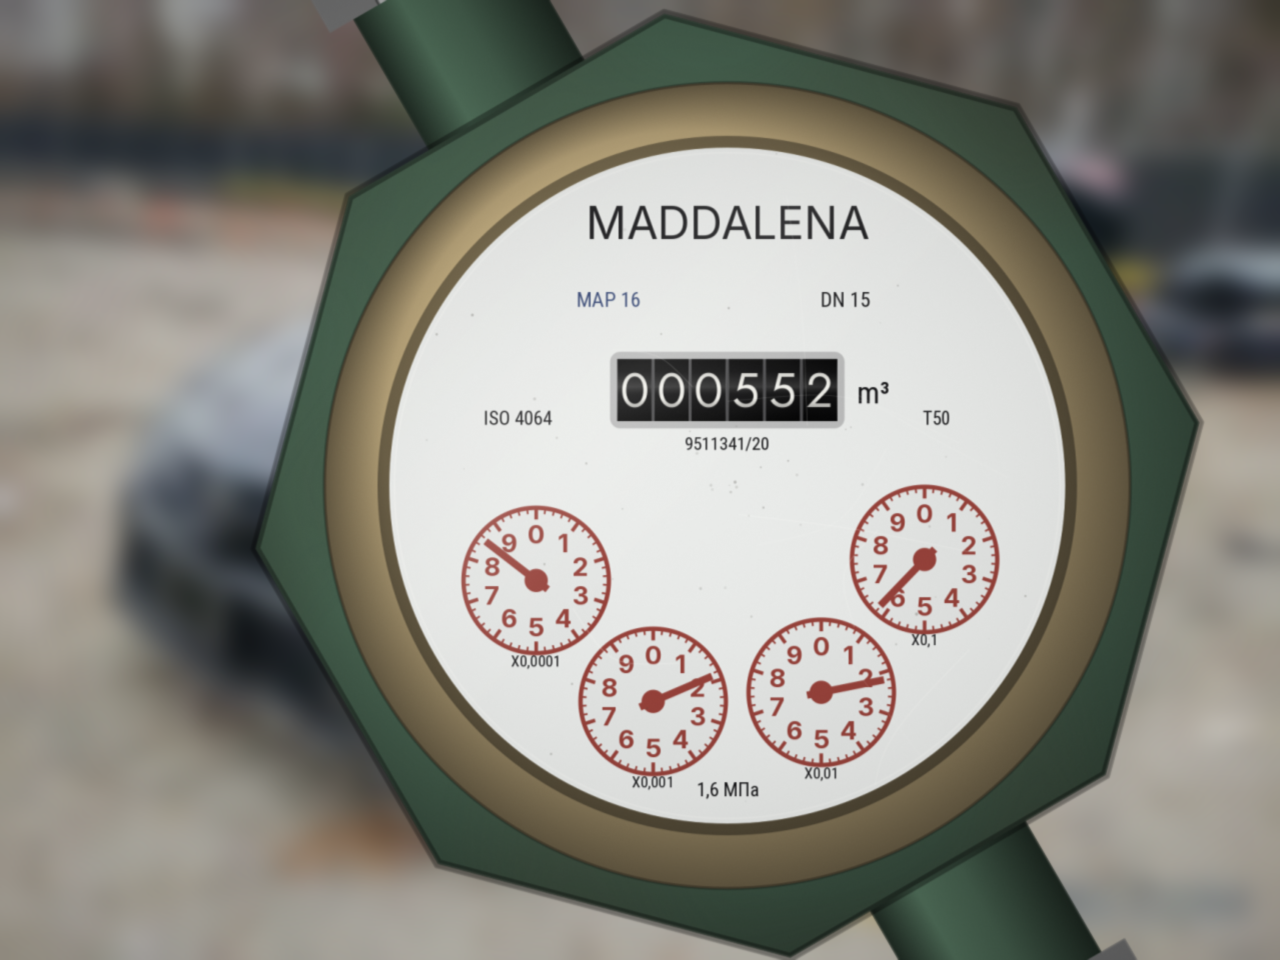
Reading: m³ 552.6218
